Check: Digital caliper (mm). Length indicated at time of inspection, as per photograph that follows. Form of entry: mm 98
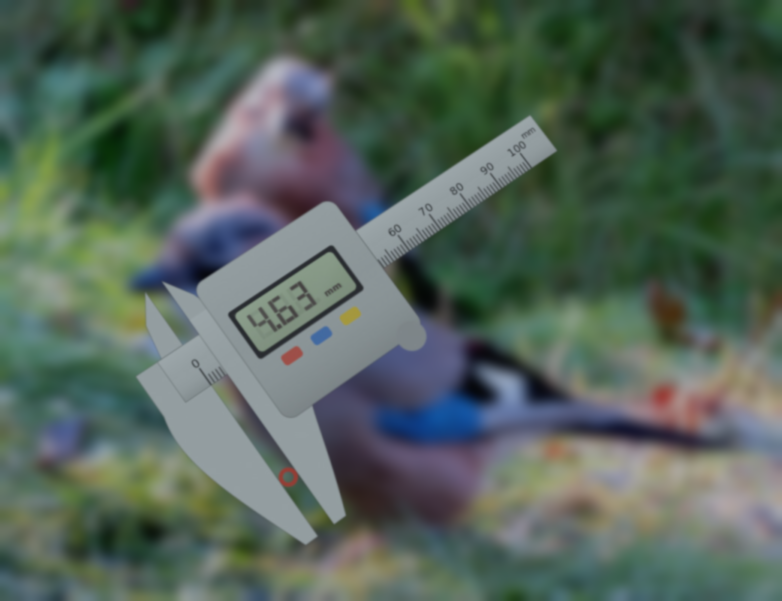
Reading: mm 4.63
